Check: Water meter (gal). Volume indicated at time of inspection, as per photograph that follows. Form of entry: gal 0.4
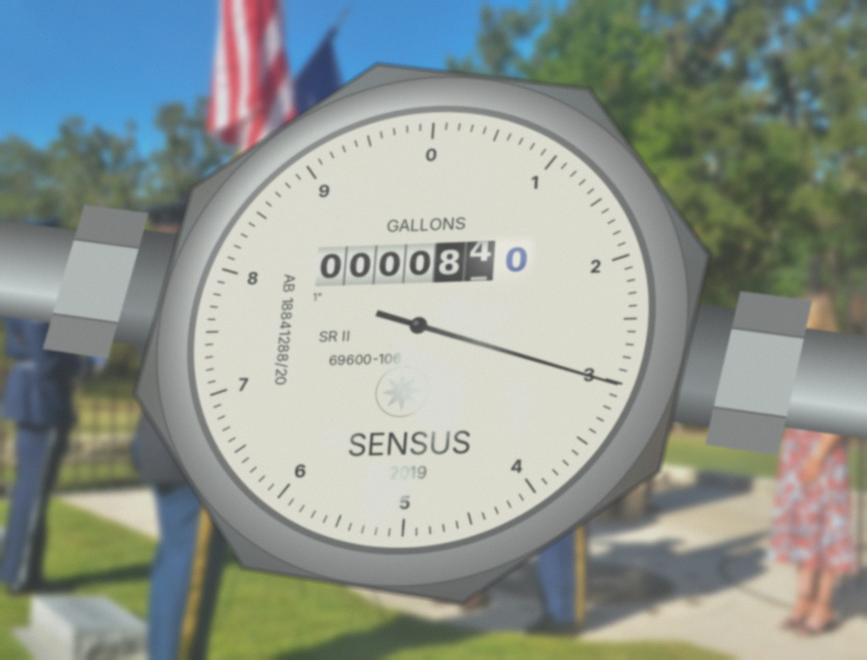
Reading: gal 843.0
